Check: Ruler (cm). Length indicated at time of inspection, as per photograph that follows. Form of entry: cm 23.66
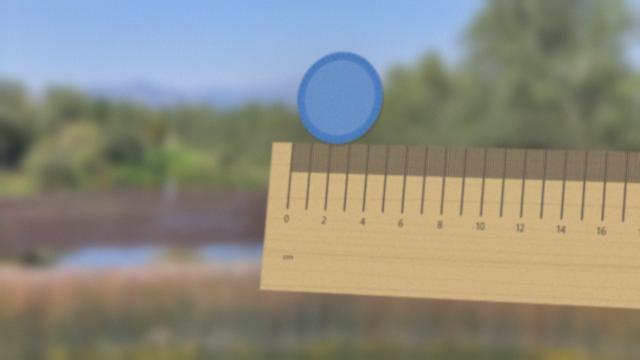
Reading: cm 4.5
